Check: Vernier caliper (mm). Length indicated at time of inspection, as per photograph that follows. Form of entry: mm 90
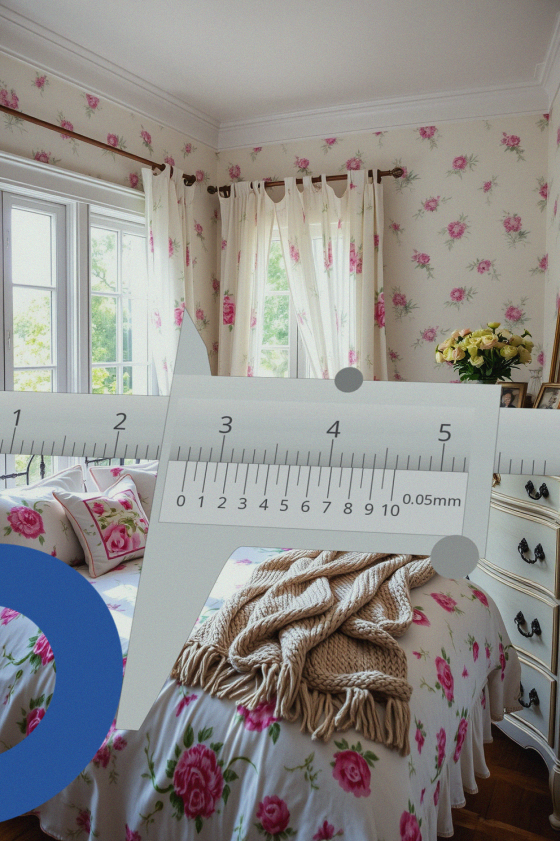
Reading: mm 26.9
